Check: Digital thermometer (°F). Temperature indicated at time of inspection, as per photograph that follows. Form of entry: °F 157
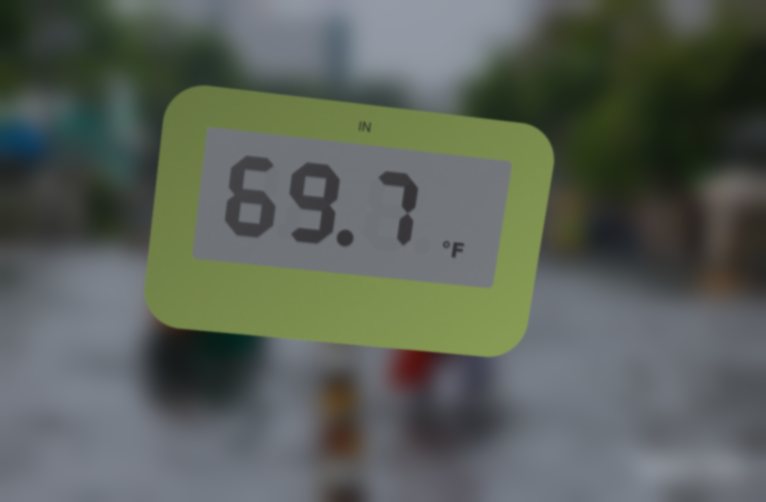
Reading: °F 69.7
